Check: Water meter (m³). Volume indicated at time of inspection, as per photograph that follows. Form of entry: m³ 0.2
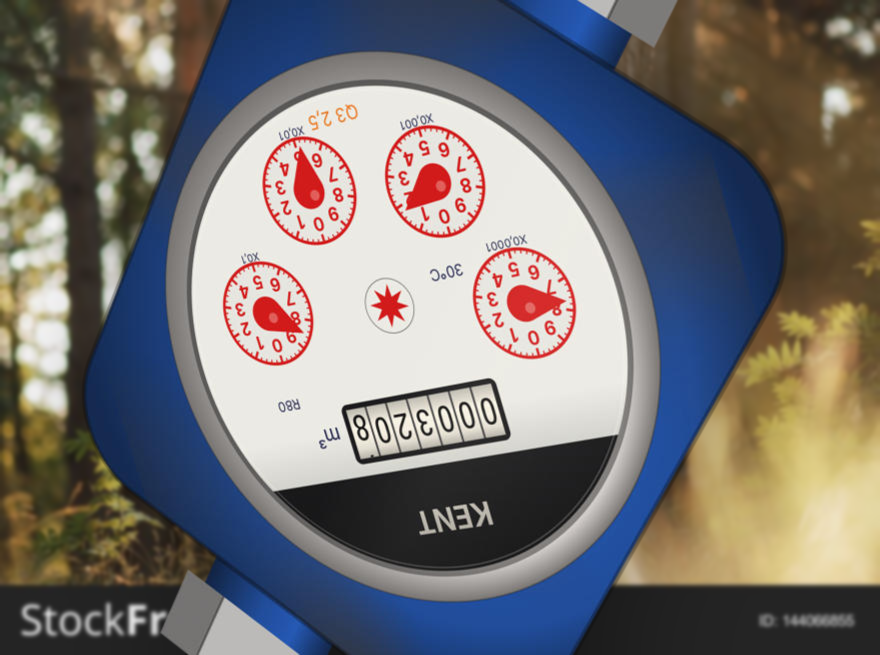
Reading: m³ 3207.8517
